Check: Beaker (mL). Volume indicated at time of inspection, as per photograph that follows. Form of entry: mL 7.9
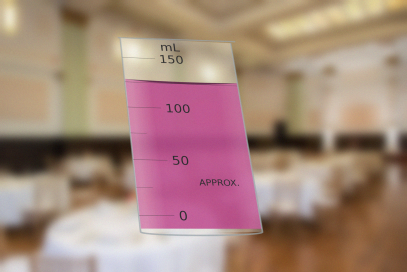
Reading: mL 125
